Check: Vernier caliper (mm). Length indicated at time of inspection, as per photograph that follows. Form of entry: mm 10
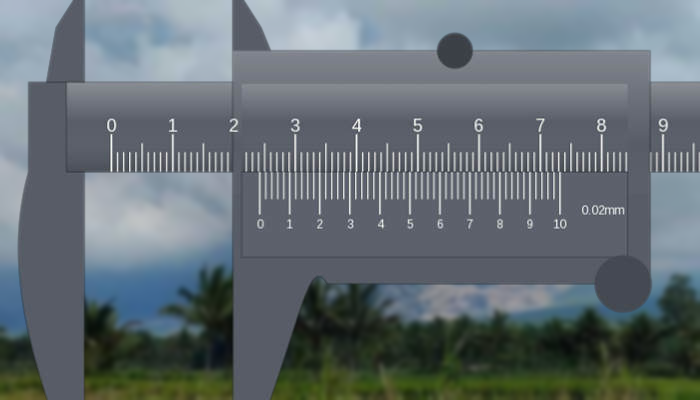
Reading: mm 24.2
